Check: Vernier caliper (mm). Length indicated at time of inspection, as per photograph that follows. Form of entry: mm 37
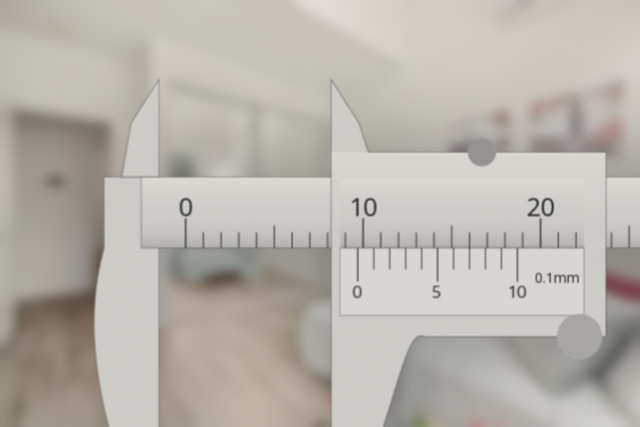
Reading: mm 9.7
